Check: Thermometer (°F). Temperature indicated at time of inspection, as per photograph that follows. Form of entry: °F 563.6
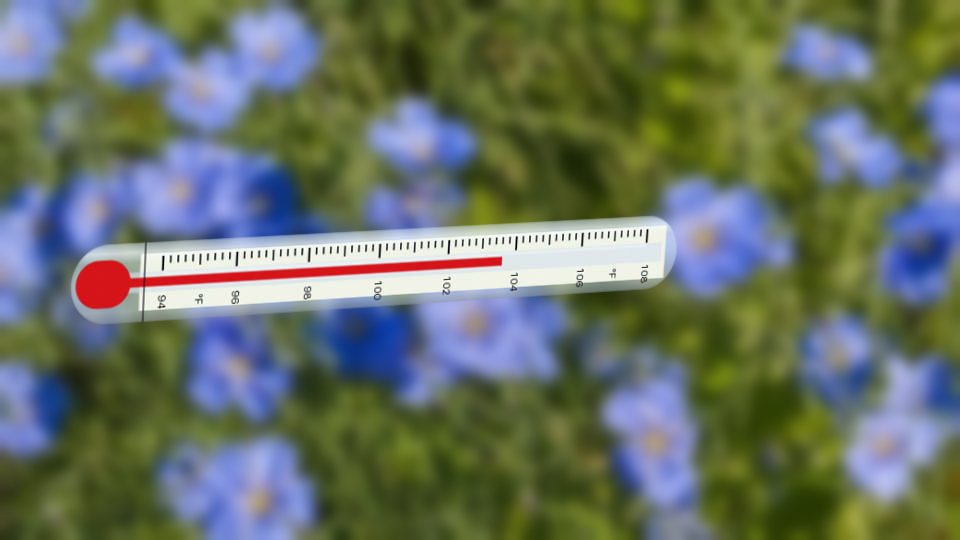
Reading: °F 103.6
